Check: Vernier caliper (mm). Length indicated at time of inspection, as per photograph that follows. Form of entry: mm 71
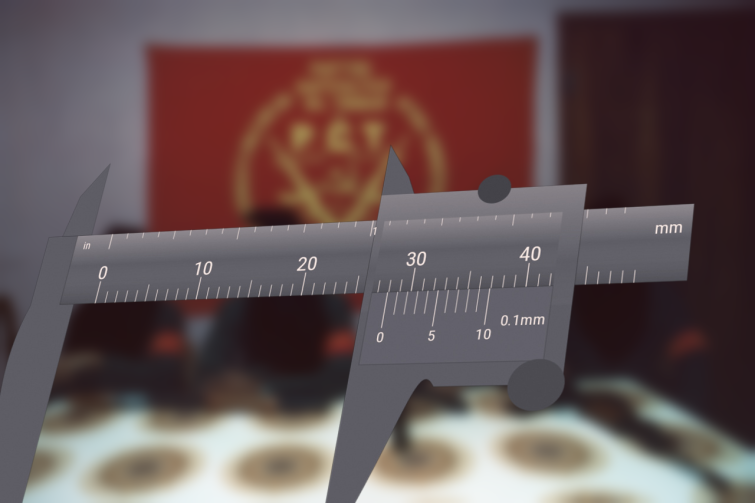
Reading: mm 27.9
